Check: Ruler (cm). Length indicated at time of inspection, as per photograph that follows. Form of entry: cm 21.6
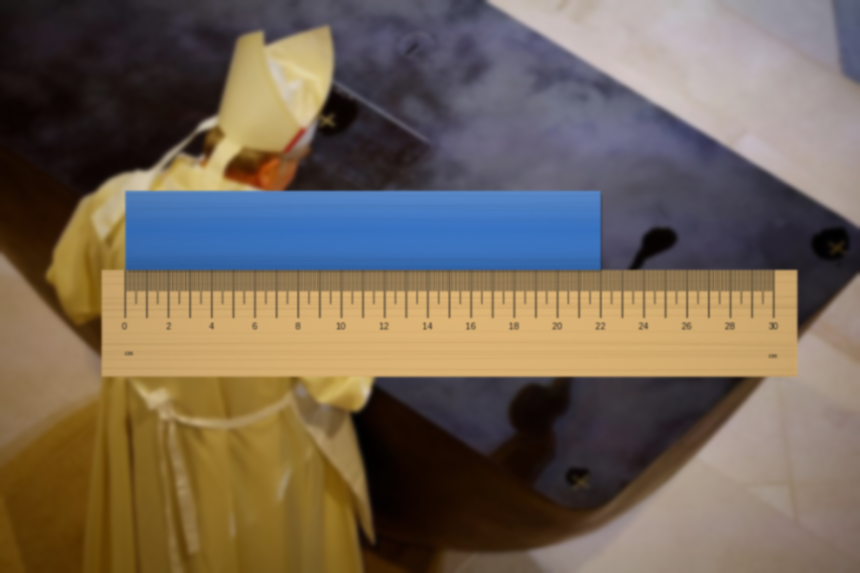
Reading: cm 22
